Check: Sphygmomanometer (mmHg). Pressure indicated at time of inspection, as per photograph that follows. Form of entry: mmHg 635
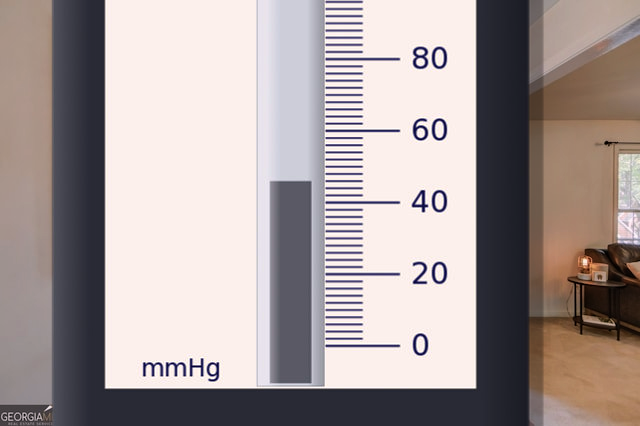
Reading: mmHg 46
